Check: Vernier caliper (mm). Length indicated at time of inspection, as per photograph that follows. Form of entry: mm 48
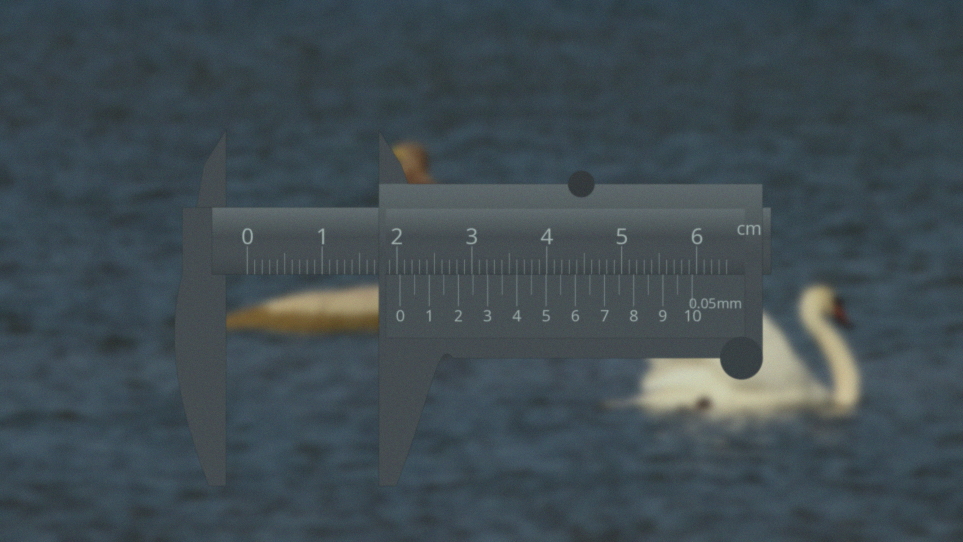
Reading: mm 20.4
